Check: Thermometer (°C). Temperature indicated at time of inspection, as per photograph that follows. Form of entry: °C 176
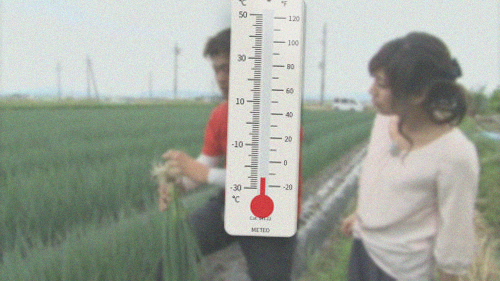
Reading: °C -25
